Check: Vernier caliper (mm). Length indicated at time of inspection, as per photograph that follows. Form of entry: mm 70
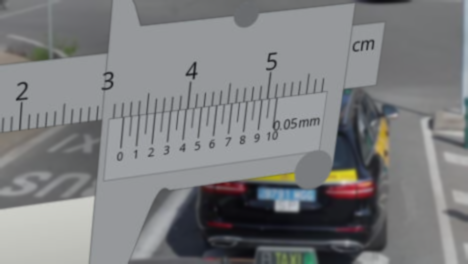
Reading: mm 32.2
